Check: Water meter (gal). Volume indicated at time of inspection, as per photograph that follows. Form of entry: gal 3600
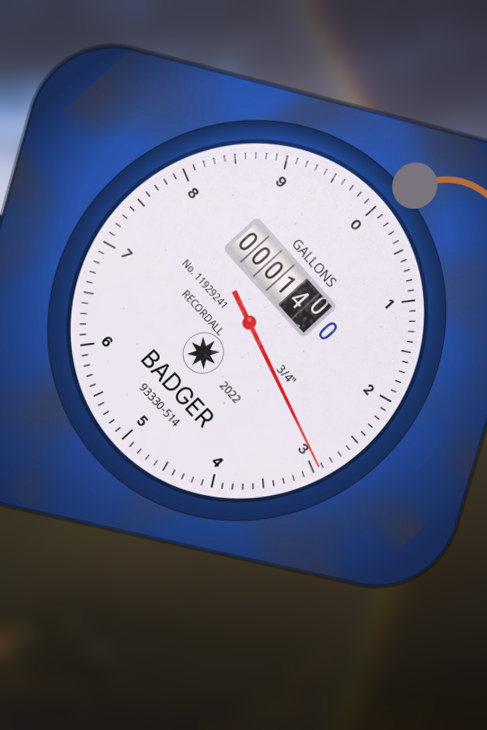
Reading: gal 1402.9
